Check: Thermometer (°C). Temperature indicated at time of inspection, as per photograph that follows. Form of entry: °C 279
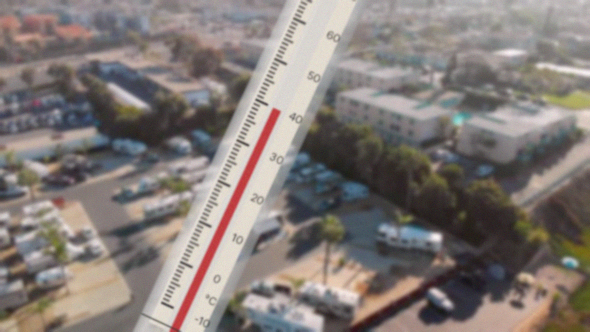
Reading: °C 40
